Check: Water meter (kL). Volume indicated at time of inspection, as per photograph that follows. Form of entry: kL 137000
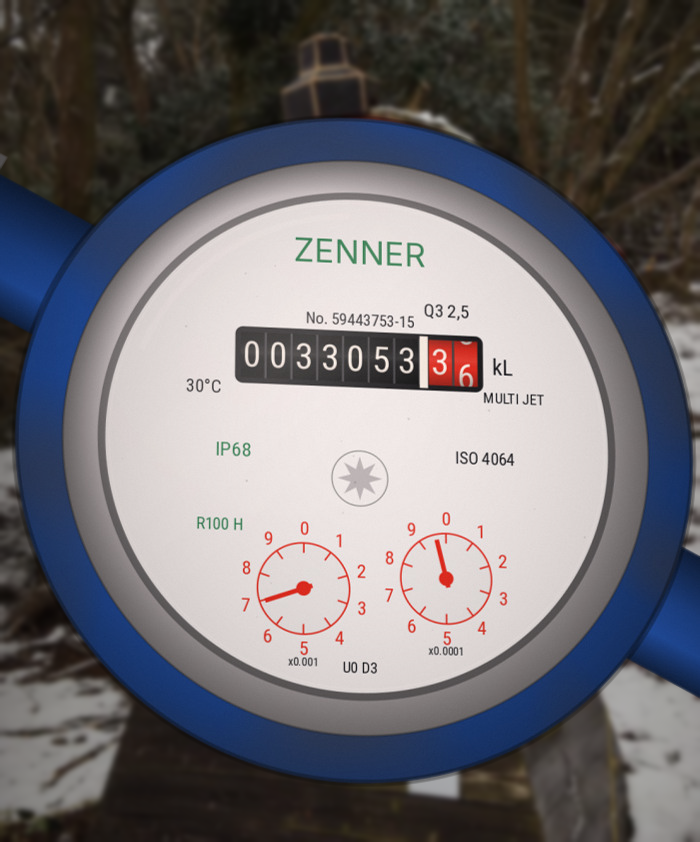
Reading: kL 33053.3569
